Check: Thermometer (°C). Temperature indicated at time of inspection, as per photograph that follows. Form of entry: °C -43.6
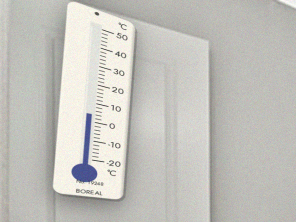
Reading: °C 4
